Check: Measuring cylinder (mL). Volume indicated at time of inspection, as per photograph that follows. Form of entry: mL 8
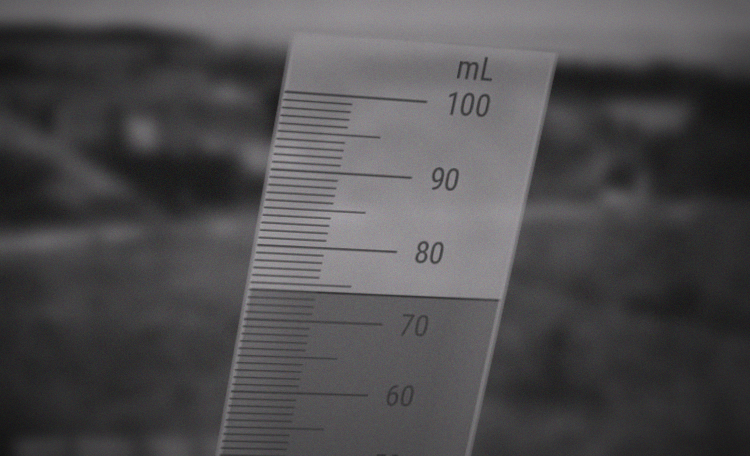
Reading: mL 74
